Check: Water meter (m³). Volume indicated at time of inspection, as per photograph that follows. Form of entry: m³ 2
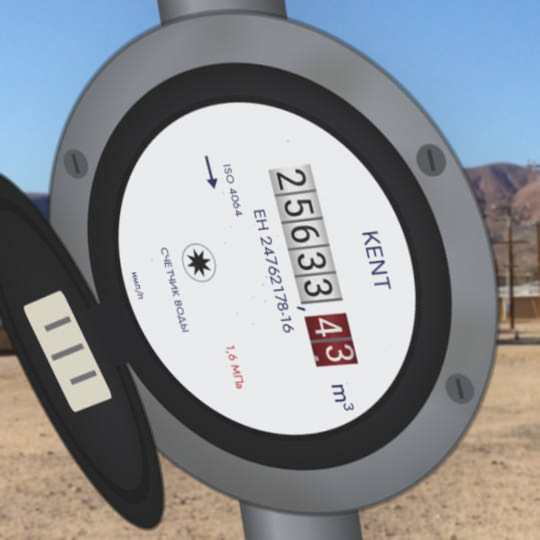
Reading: m³ 25633.43
